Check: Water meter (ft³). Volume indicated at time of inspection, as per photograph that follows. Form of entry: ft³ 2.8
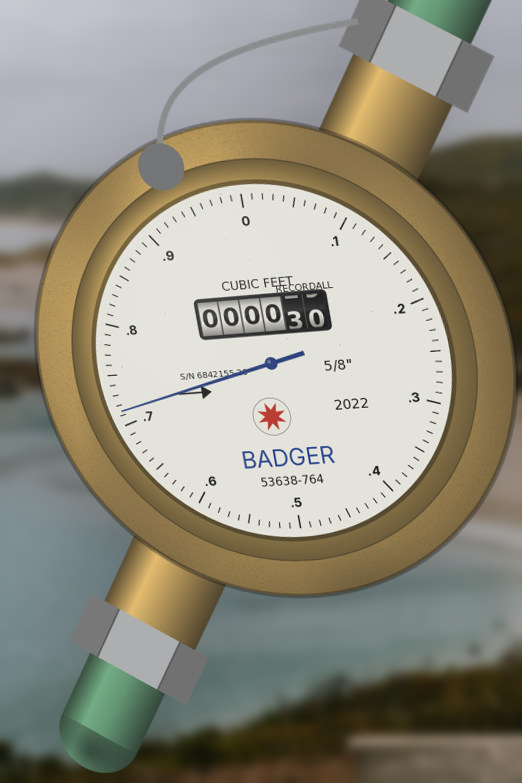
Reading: ft³ 29.71
